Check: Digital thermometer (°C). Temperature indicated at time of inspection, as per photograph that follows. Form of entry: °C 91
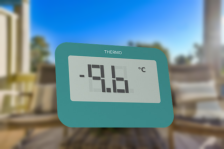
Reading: °C -9.6
